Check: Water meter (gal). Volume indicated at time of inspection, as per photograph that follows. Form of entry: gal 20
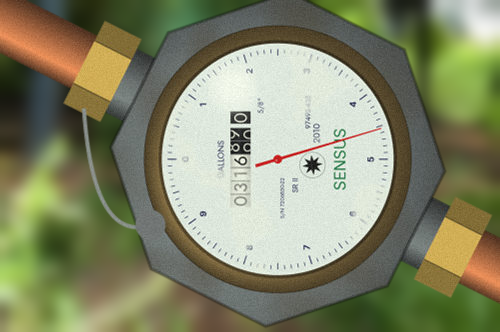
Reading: gal 316894.5
